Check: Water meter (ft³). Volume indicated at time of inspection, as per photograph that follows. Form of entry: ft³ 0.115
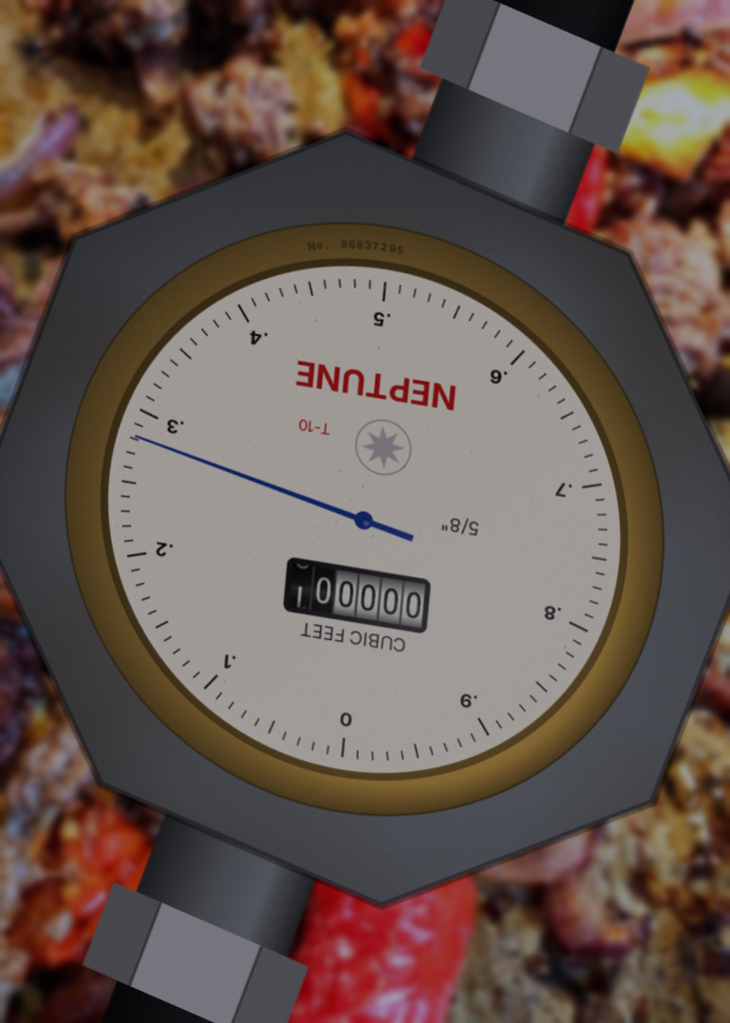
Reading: ft³ 1.28
